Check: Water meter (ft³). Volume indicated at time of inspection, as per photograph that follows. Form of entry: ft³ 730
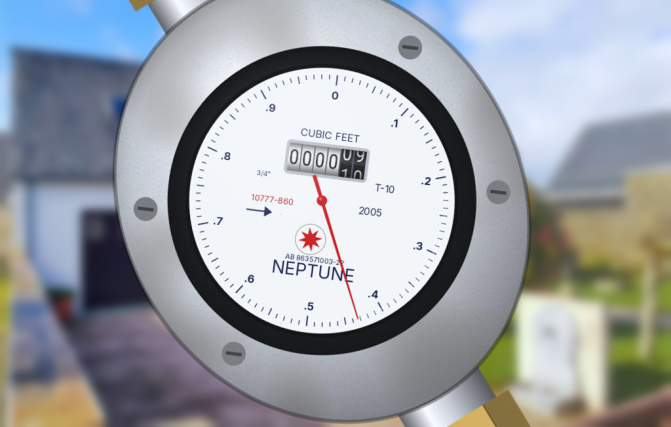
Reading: ft³ 9.43
